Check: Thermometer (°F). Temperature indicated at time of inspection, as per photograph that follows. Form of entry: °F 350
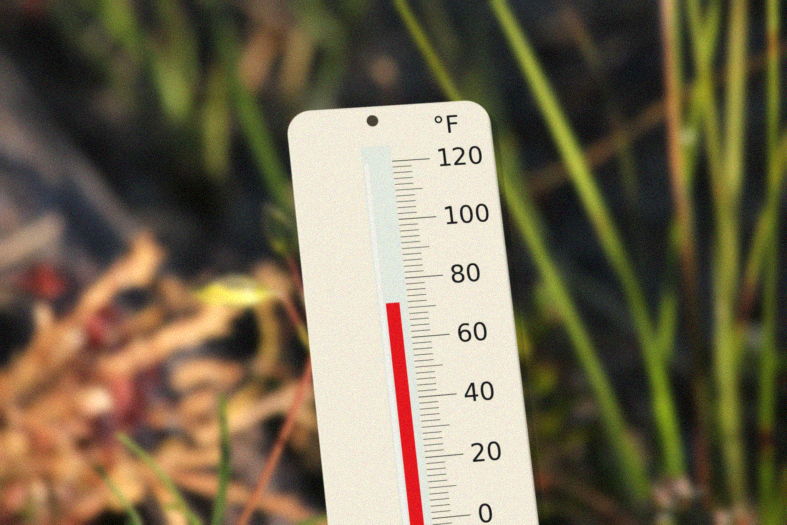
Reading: °F 72
